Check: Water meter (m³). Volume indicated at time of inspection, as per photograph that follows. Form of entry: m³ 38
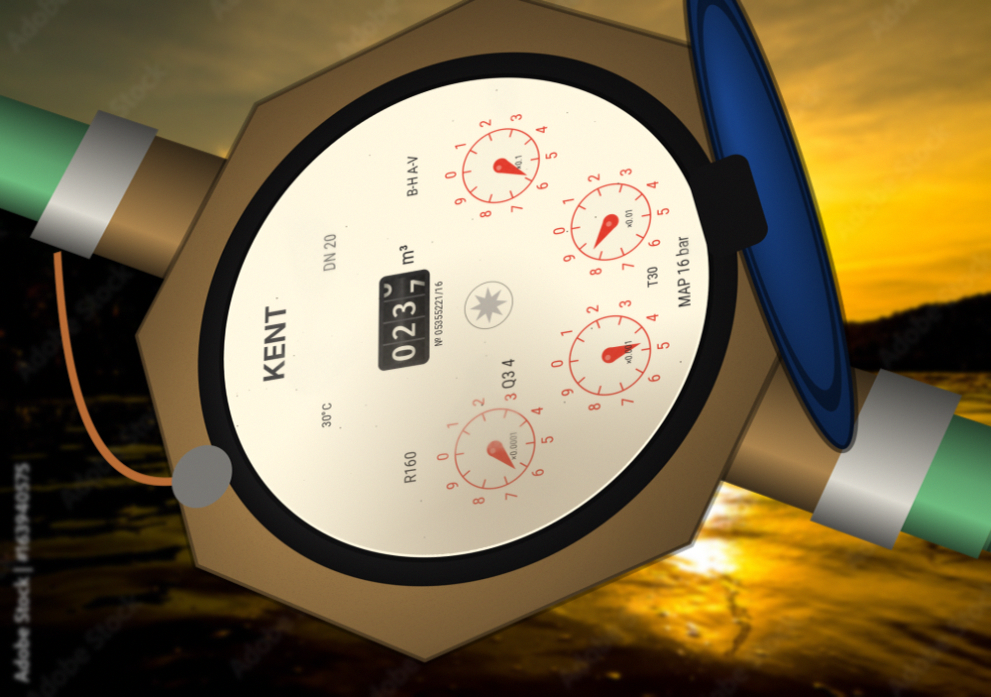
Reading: m³ 236.5846
